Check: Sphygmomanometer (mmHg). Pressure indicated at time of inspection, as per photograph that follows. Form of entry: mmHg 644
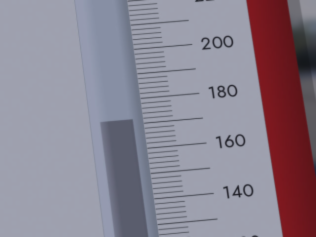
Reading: mmHg 172
